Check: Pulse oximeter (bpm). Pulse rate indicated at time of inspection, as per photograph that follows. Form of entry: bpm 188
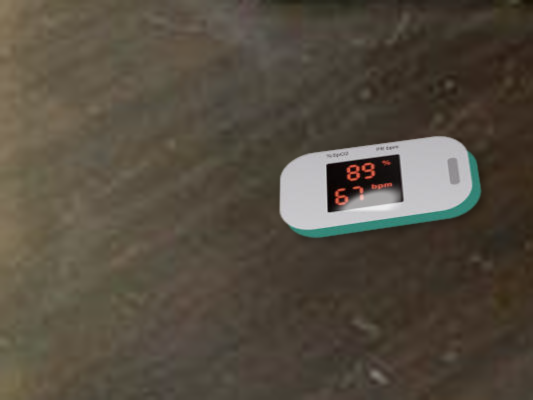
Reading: bpm 67
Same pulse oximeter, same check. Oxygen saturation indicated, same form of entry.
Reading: % 89
